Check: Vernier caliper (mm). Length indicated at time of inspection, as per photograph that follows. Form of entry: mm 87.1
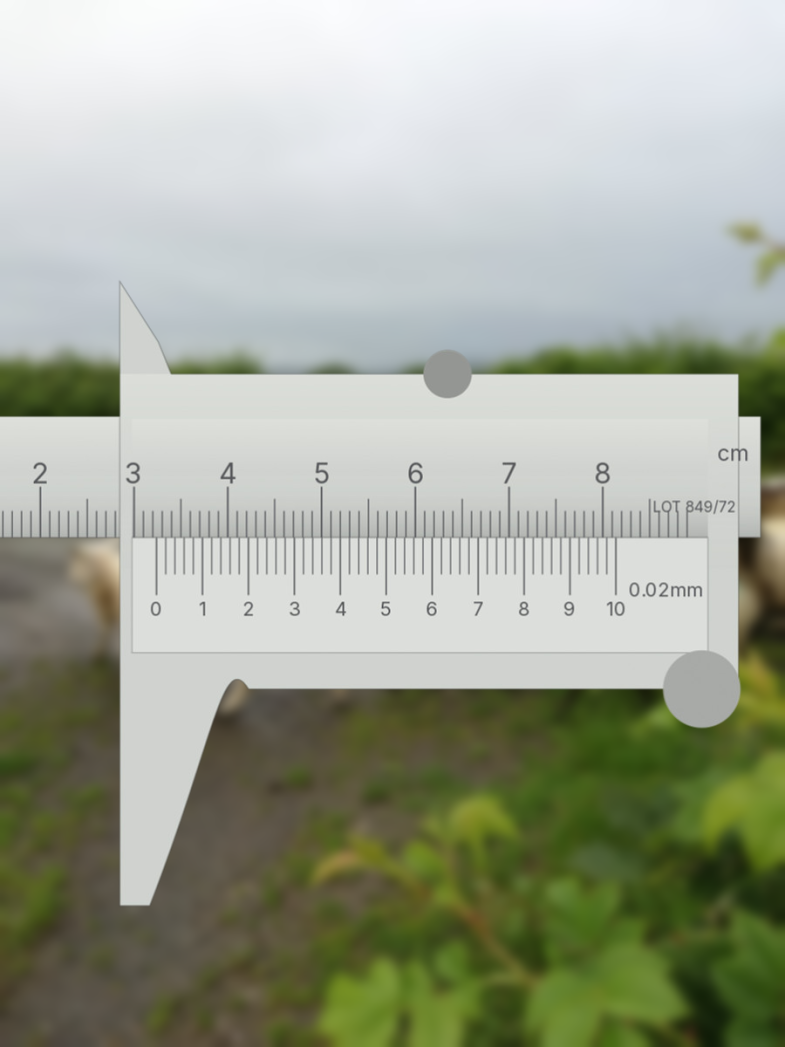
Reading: mm 32.4
